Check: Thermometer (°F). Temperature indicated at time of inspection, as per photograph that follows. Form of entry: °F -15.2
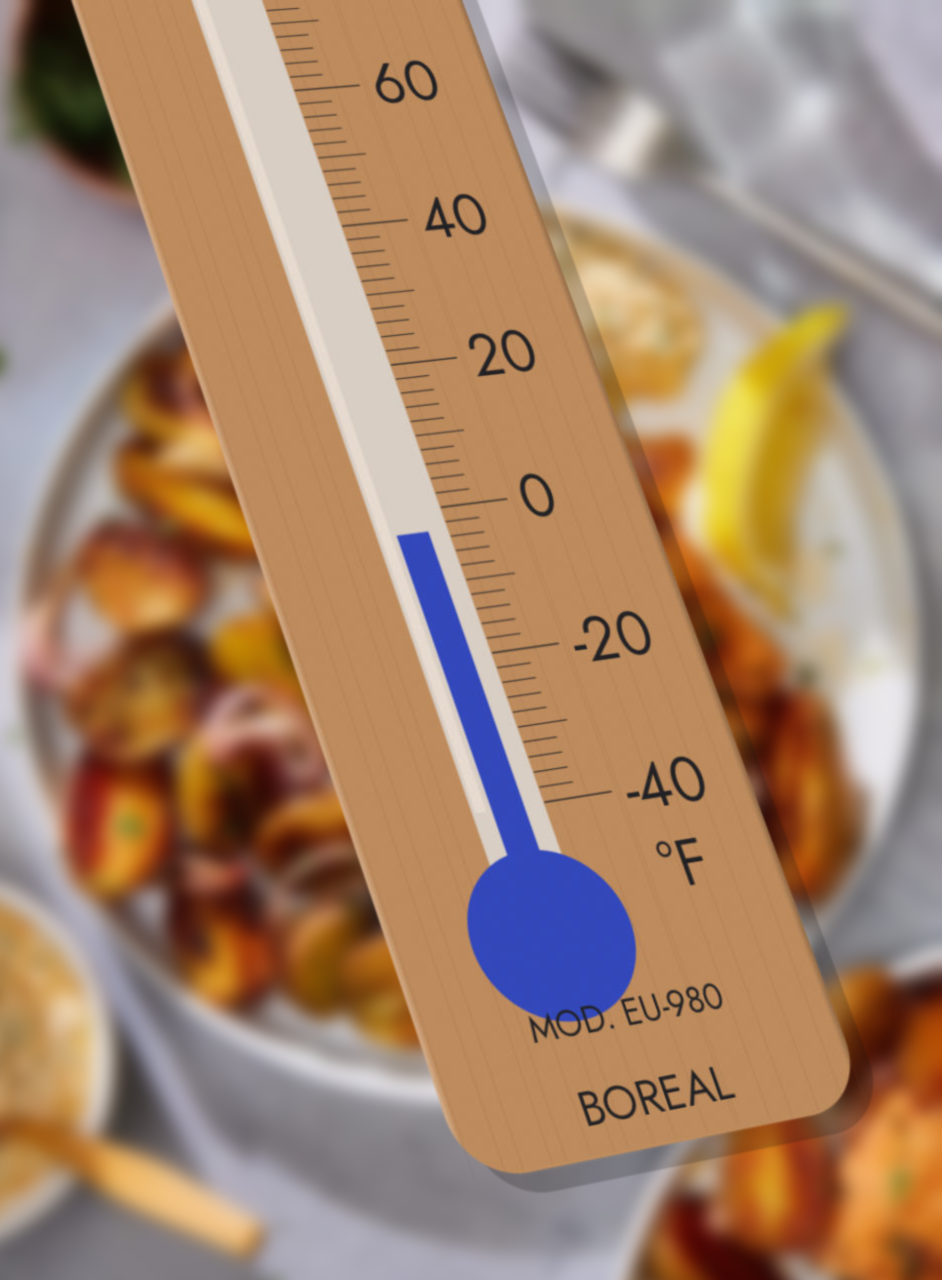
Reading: °F -3
